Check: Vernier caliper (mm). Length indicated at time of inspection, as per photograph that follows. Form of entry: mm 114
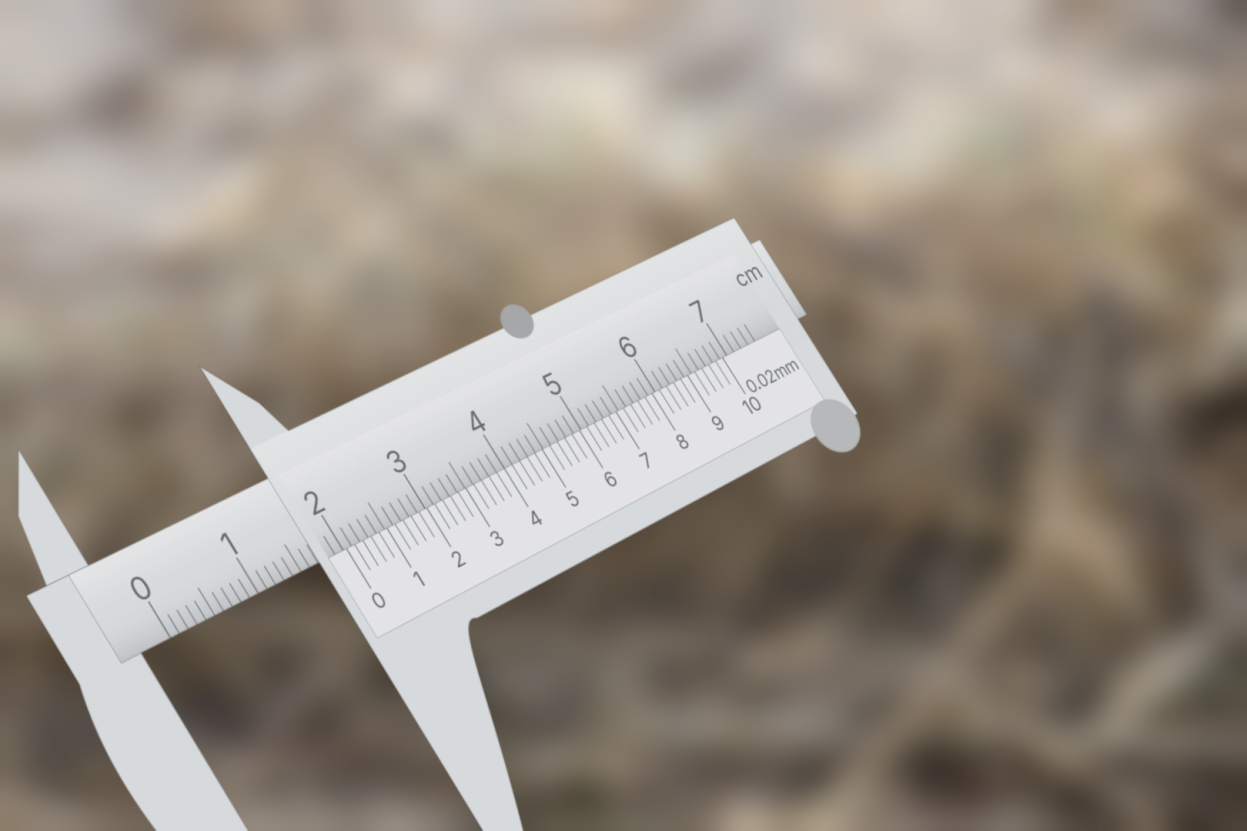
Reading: mm 20.4
